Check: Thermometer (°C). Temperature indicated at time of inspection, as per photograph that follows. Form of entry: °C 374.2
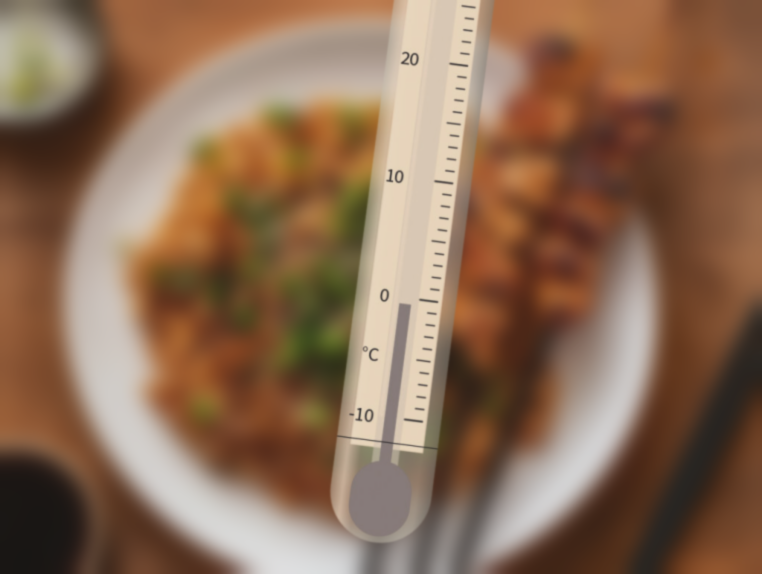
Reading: °C -0.5
